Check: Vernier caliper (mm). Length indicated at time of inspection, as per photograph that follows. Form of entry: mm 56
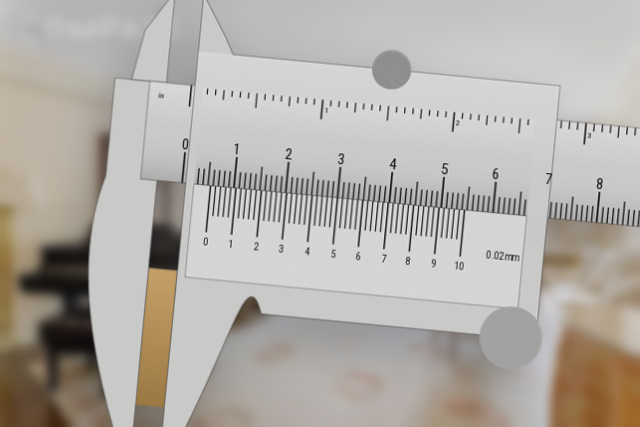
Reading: mm 5.5
